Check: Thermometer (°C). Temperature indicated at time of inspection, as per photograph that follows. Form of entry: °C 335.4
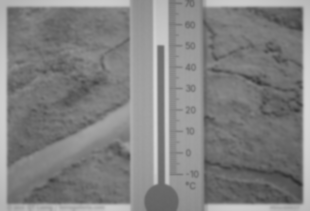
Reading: °C 50
